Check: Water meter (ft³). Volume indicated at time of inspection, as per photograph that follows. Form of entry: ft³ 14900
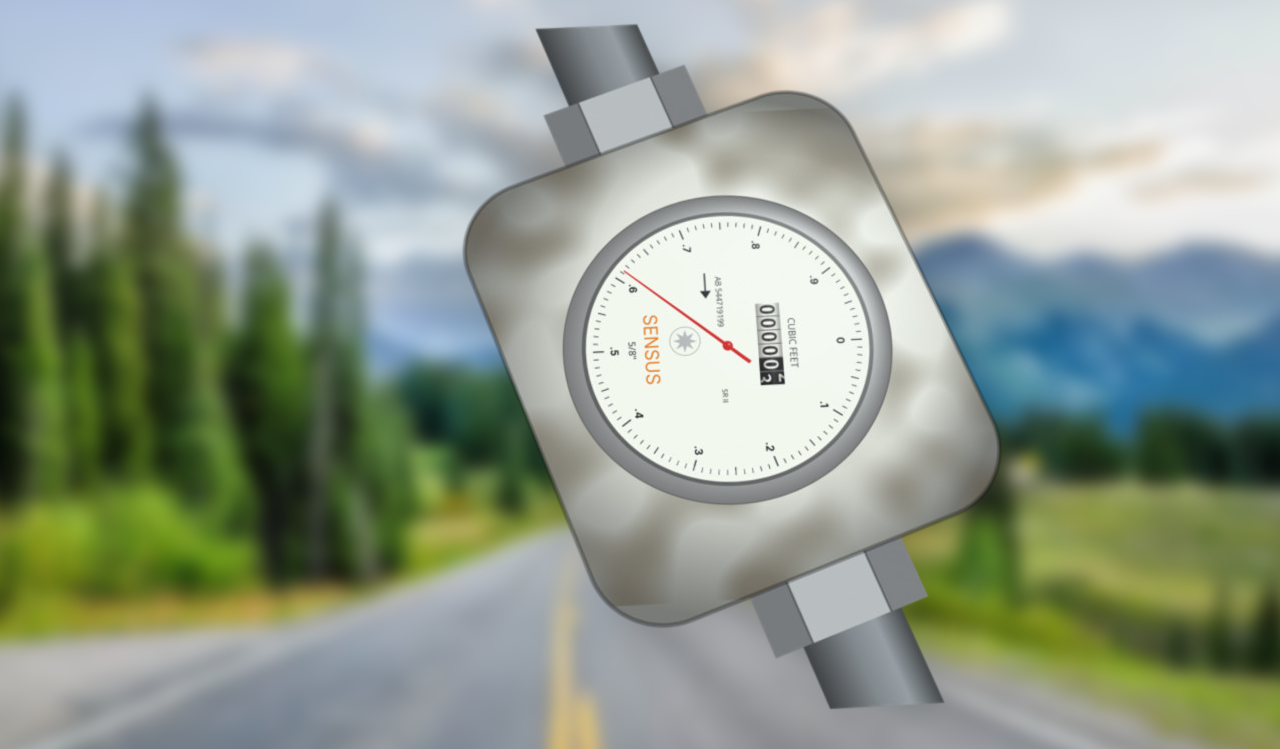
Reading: ft³ 2.61
